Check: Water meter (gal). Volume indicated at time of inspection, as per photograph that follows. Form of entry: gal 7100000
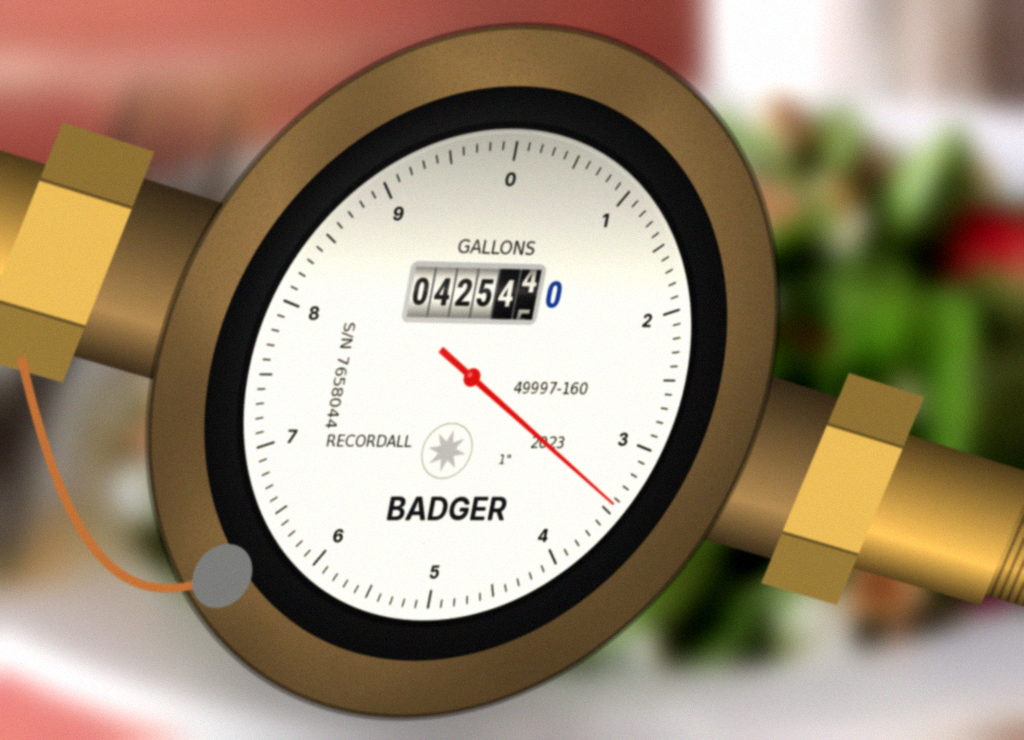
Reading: gal 425443.4
